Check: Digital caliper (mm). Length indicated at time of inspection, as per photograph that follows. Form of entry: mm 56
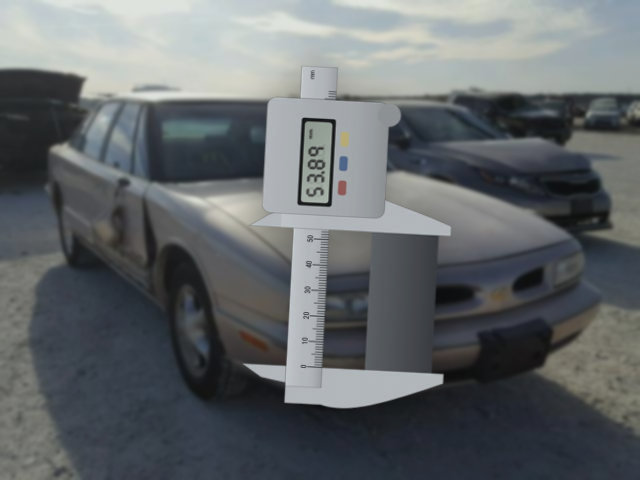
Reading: mm 53.89
